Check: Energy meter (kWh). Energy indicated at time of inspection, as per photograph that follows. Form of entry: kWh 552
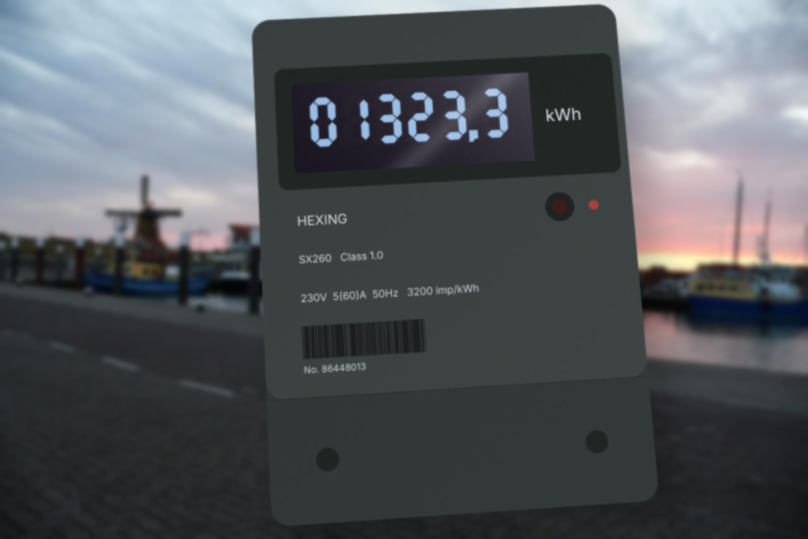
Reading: kWh 1323.3
